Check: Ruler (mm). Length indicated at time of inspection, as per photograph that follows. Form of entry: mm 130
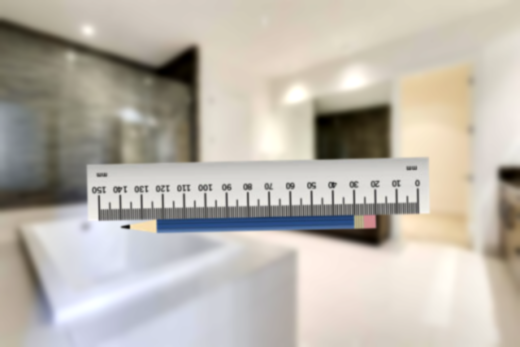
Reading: mm 120
